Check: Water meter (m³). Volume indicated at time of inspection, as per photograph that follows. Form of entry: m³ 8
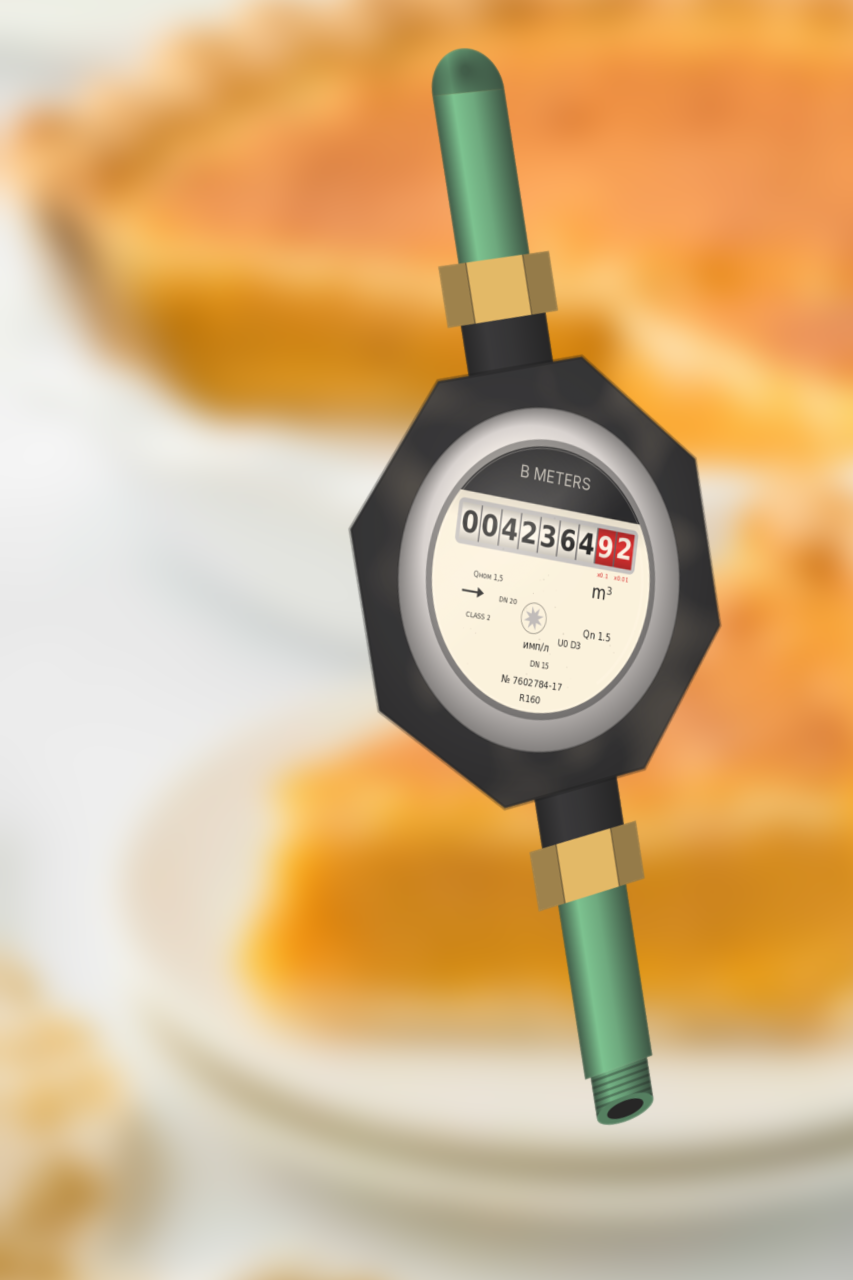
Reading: m³ 42364.92
